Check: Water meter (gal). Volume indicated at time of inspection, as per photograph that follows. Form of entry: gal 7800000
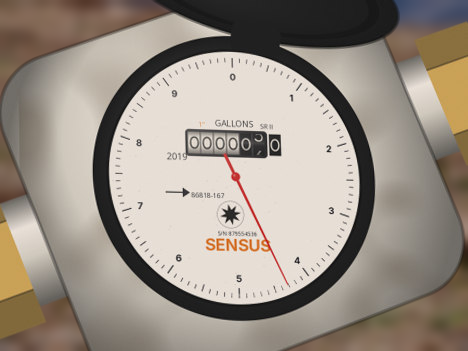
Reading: gal 54.3
